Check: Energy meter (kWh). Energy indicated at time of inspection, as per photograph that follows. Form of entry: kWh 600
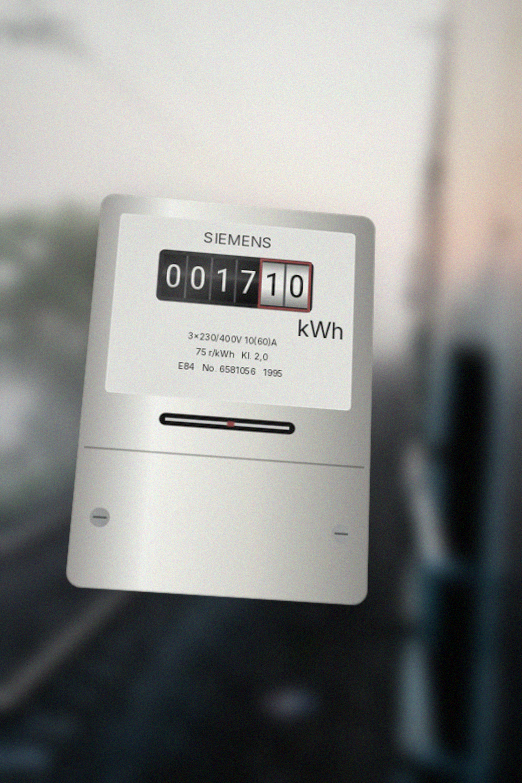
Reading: kWh 17.10
